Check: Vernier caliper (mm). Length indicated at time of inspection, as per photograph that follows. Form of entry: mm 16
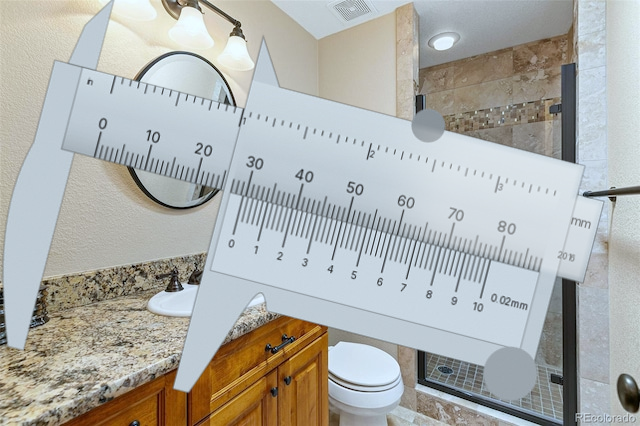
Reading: mm 29.5
